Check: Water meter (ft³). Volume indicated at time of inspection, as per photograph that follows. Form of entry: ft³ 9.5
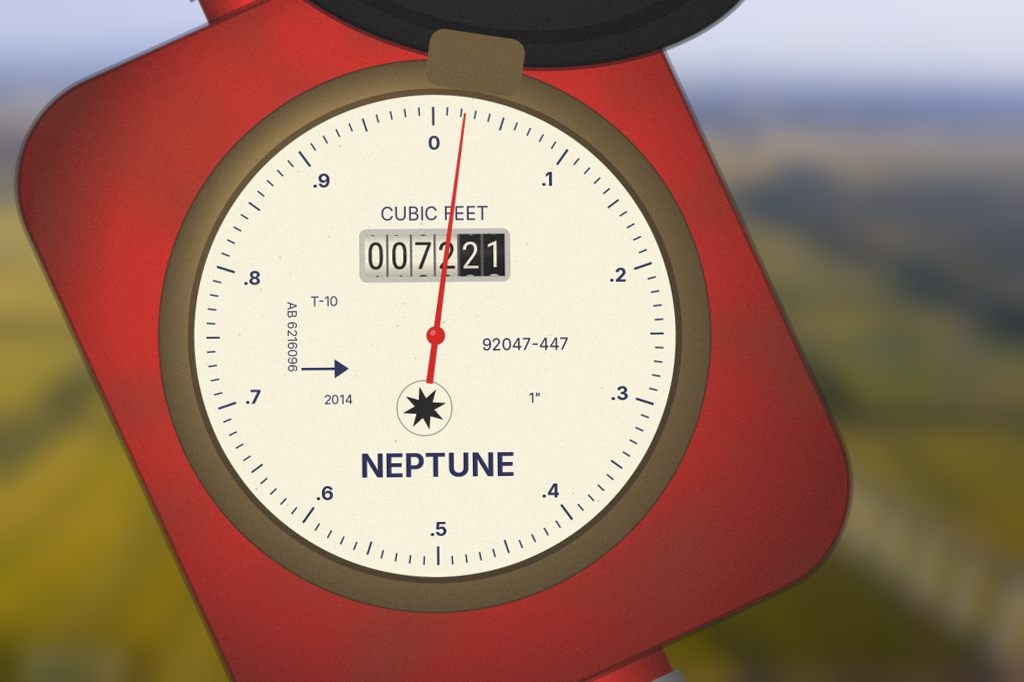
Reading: ft³ 7221.02
